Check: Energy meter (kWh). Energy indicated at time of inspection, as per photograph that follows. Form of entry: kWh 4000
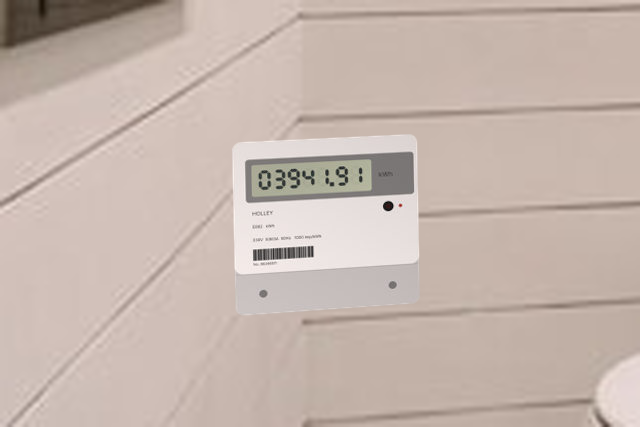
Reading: kWh 3941.91
